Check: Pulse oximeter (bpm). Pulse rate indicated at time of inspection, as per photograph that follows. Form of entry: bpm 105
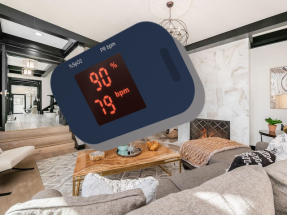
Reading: bpm 79
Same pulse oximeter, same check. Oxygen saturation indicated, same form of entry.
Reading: % 90
